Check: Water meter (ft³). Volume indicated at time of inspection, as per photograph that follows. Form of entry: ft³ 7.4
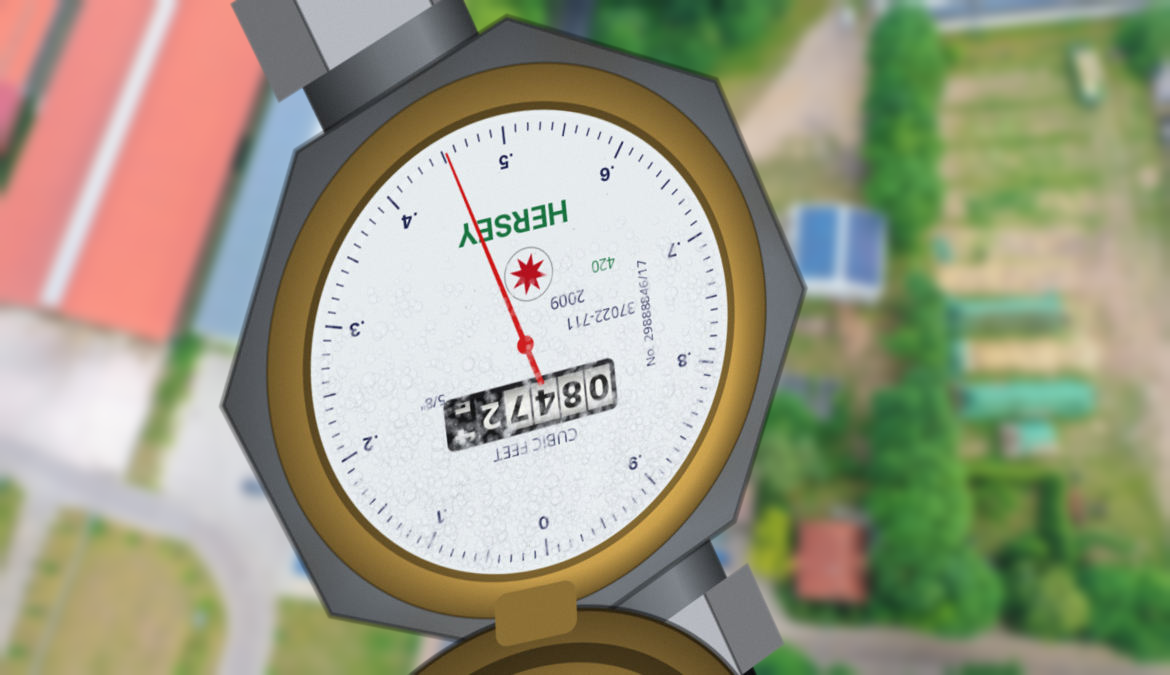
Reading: ft³ 84724.45
